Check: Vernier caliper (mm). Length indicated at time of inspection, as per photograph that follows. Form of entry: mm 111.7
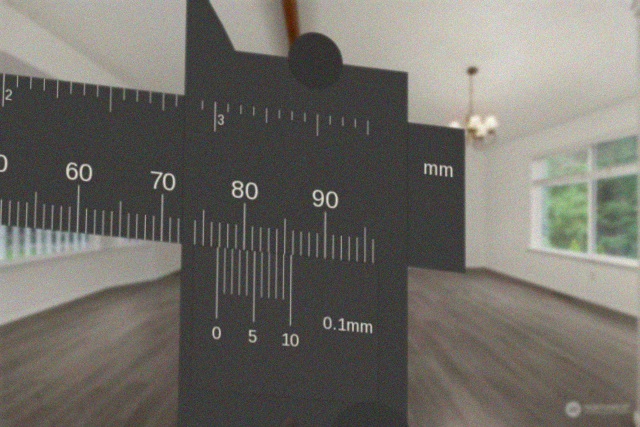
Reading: mm 76.8
